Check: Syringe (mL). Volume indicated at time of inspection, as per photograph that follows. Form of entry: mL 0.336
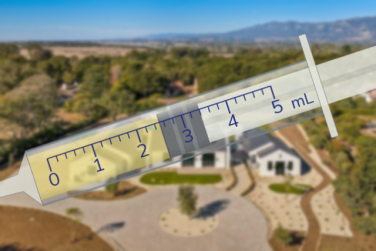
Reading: mL 2.5
